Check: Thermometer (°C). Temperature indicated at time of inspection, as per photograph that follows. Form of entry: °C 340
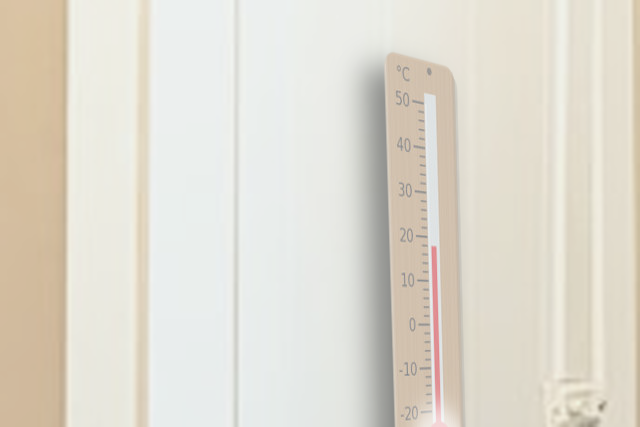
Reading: °C 18
